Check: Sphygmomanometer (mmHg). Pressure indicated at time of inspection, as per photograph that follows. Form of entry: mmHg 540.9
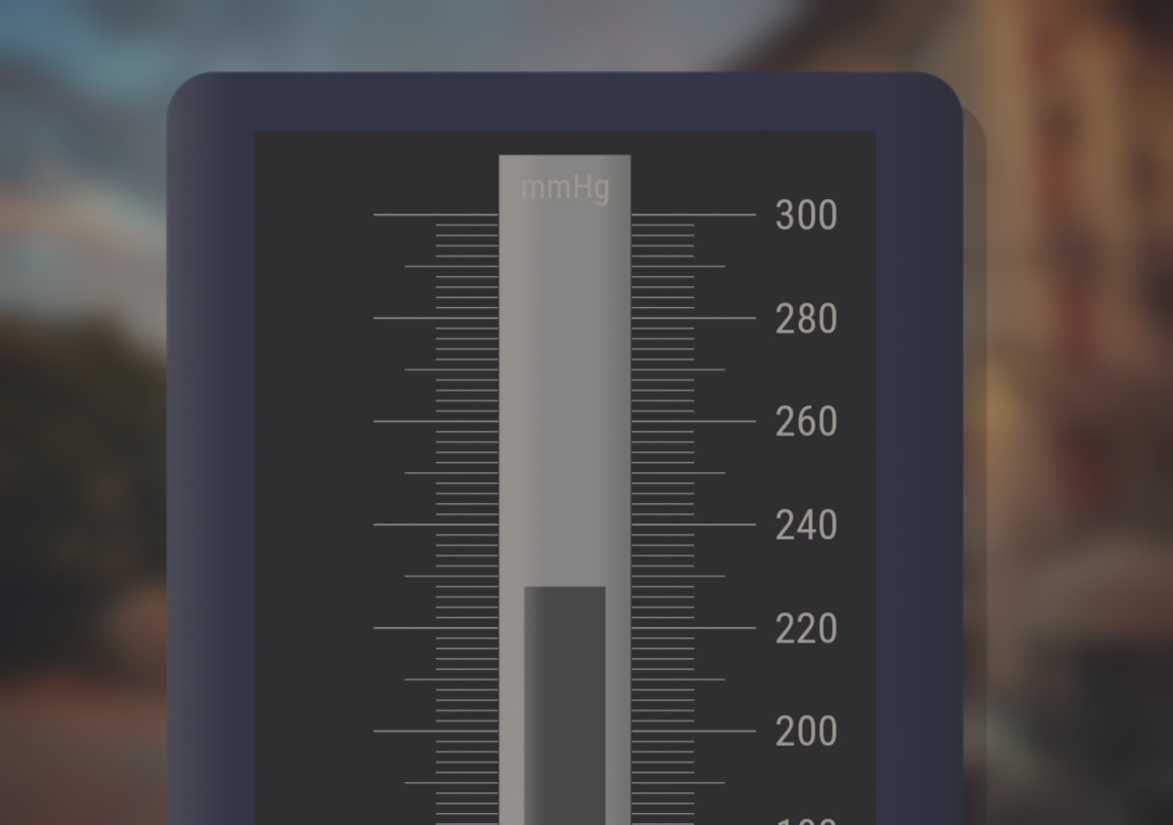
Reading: mmHg 228
